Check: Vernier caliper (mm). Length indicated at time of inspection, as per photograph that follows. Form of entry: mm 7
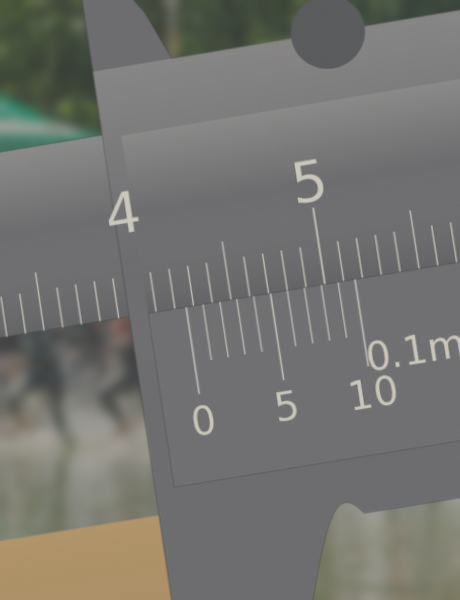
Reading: mm 42.6
